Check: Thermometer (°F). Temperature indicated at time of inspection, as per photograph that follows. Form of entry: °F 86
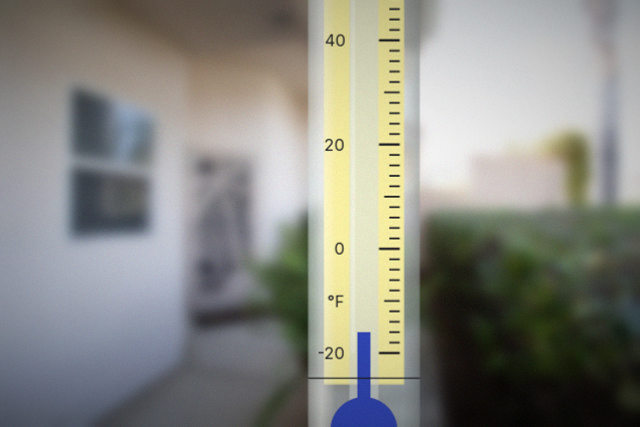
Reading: °F -16
